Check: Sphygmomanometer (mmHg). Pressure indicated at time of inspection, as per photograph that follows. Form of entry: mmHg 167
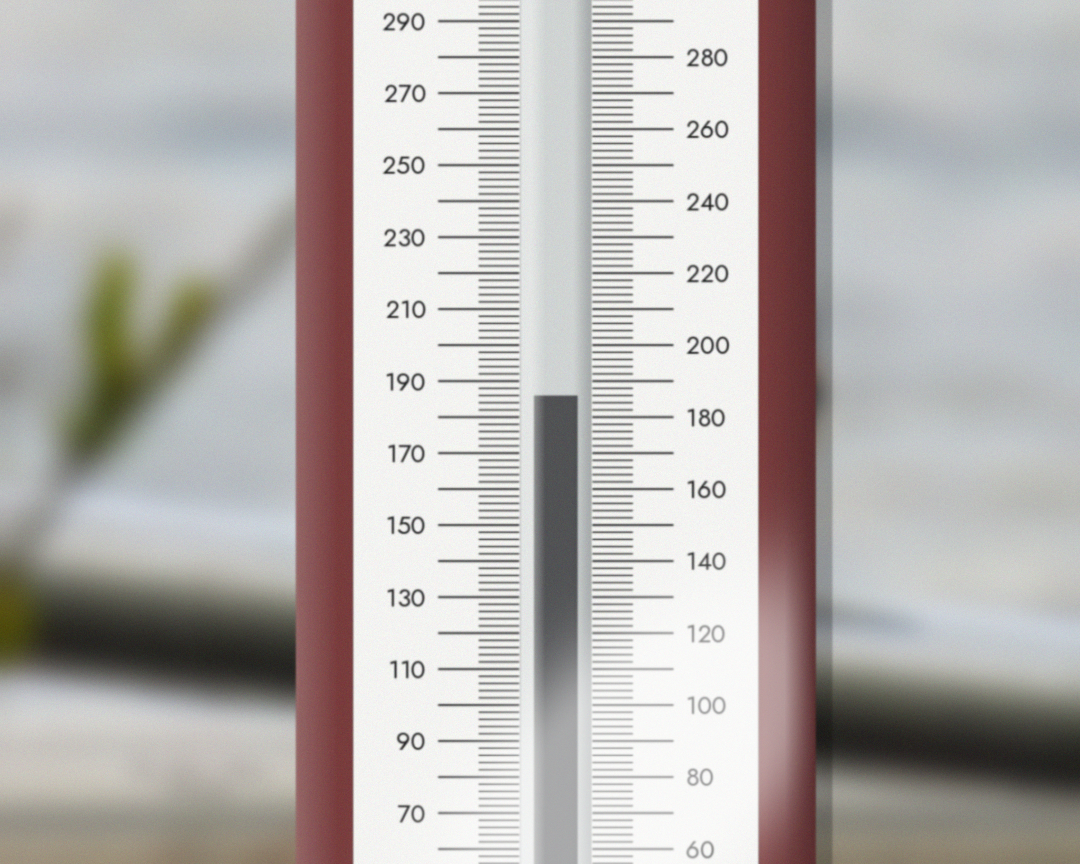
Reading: mmHg 186
